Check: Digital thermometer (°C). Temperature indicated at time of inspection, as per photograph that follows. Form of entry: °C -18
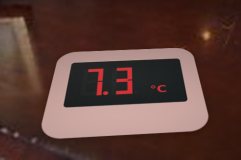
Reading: °C 7.3
